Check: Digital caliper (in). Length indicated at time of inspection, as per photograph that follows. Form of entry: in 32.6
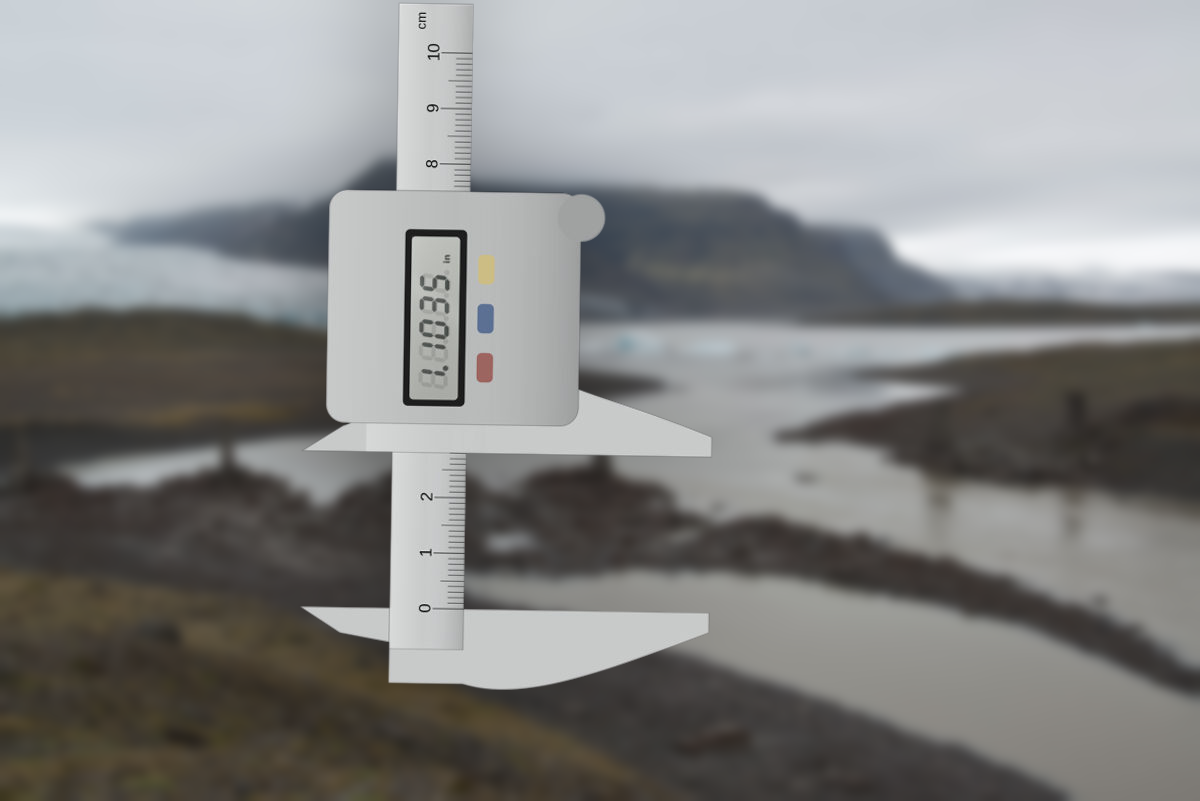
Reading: in 1.1035
